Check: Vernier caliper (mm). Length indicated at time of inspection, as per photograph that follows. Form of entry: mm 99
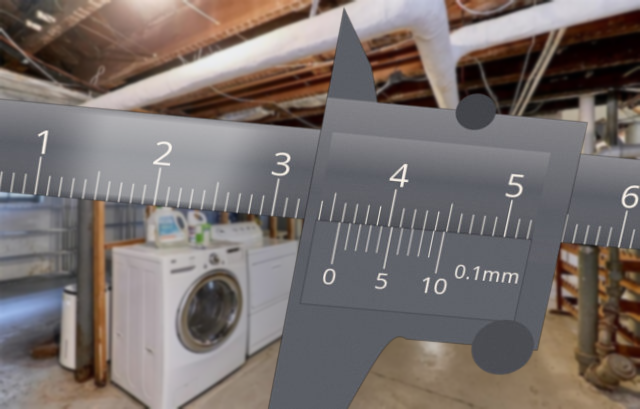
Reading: mm 35.8
